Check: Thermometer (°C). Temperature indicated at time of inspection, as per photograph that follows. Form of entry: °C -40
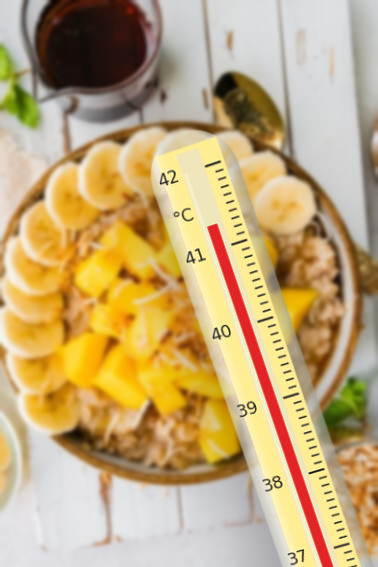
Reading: °C 41.3
